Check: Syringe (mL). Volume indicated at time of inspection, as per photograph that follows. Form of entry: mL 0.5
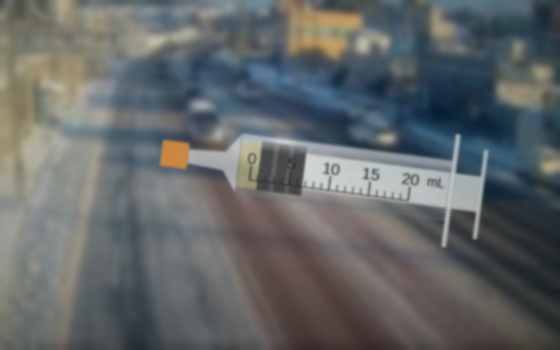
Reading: mL 1
